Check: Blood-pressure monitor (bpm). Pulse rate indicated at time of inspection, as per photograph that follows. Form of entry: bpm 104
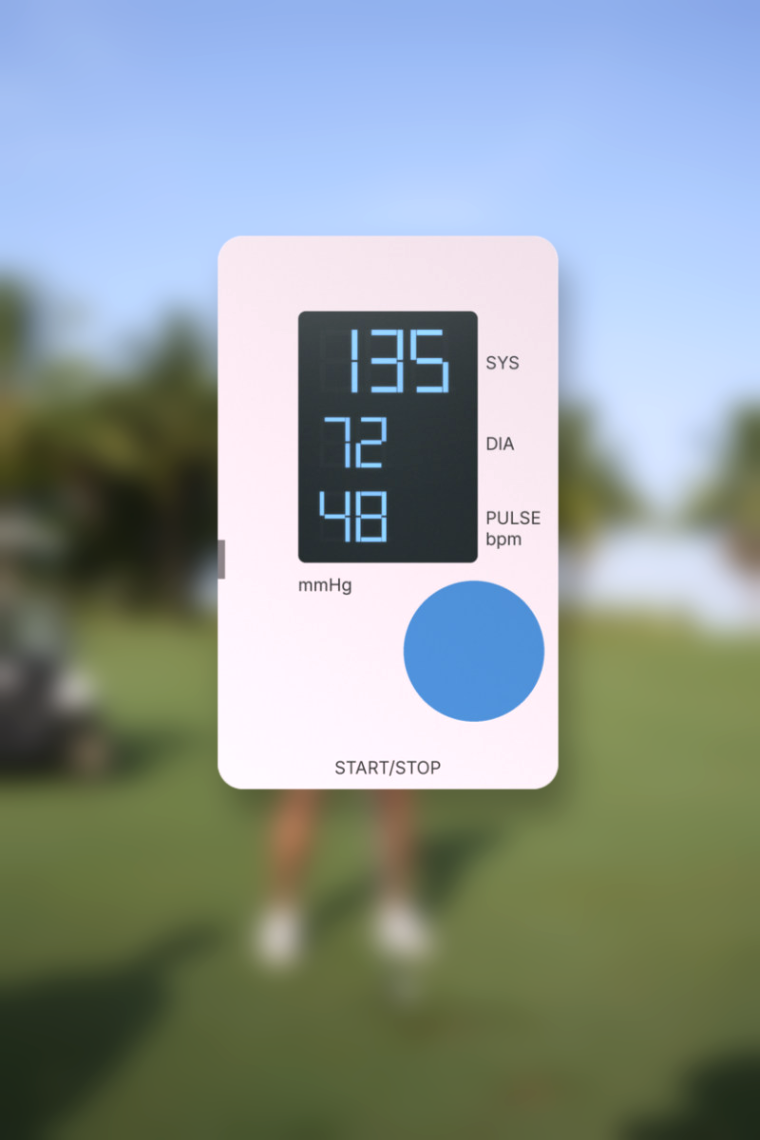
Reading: bpm 48
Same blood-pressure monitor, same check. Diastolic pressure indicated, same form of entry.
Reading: mmHg 72
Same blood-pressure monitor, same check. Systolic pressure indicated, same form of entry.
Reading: mmHg 135
